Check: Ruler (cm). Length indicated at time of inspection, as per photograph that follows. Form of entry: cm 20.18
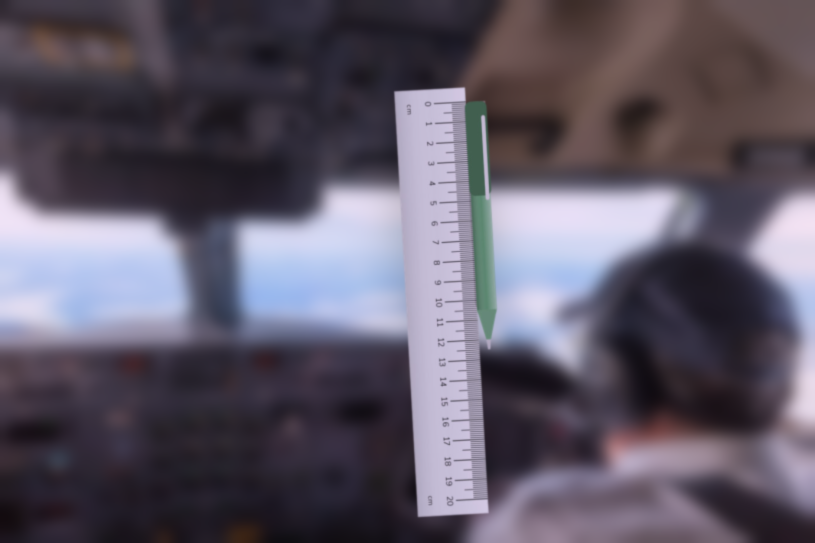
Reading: cm 12.5
